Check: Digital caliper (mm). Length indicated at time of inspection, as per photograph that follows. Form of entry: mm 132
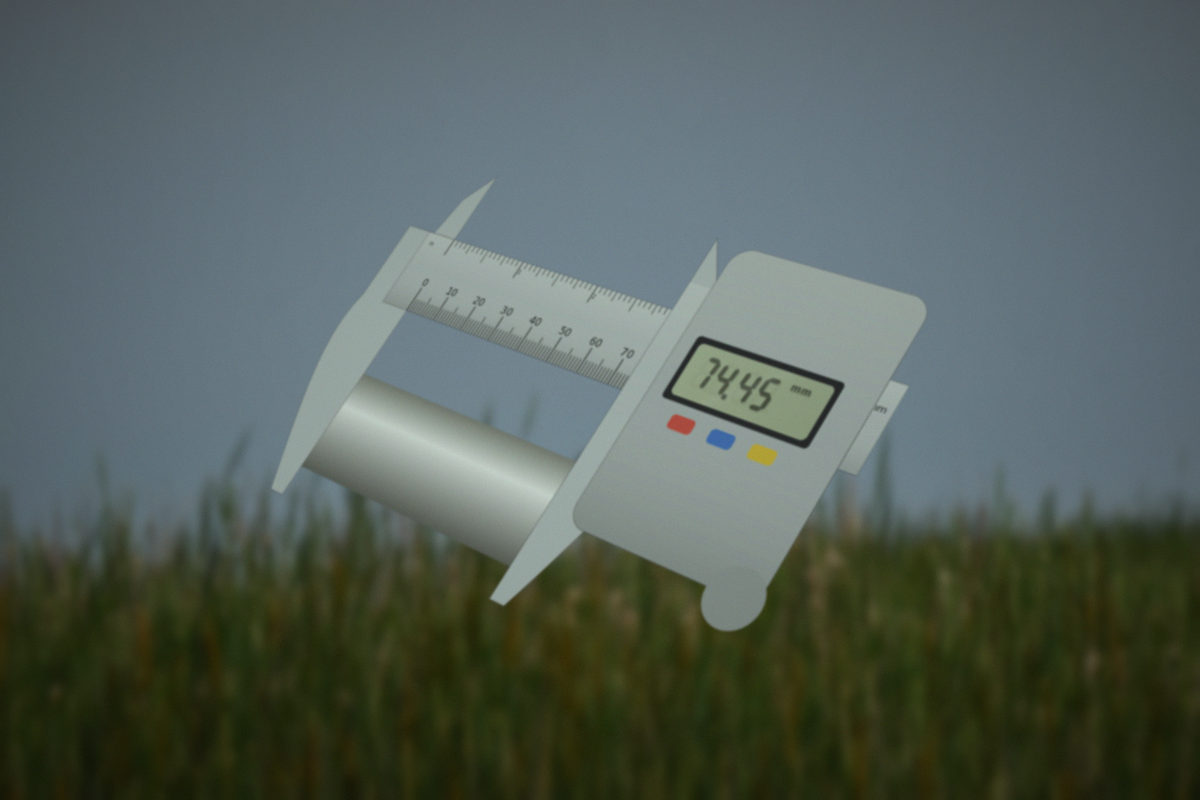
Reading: mm 74.45
